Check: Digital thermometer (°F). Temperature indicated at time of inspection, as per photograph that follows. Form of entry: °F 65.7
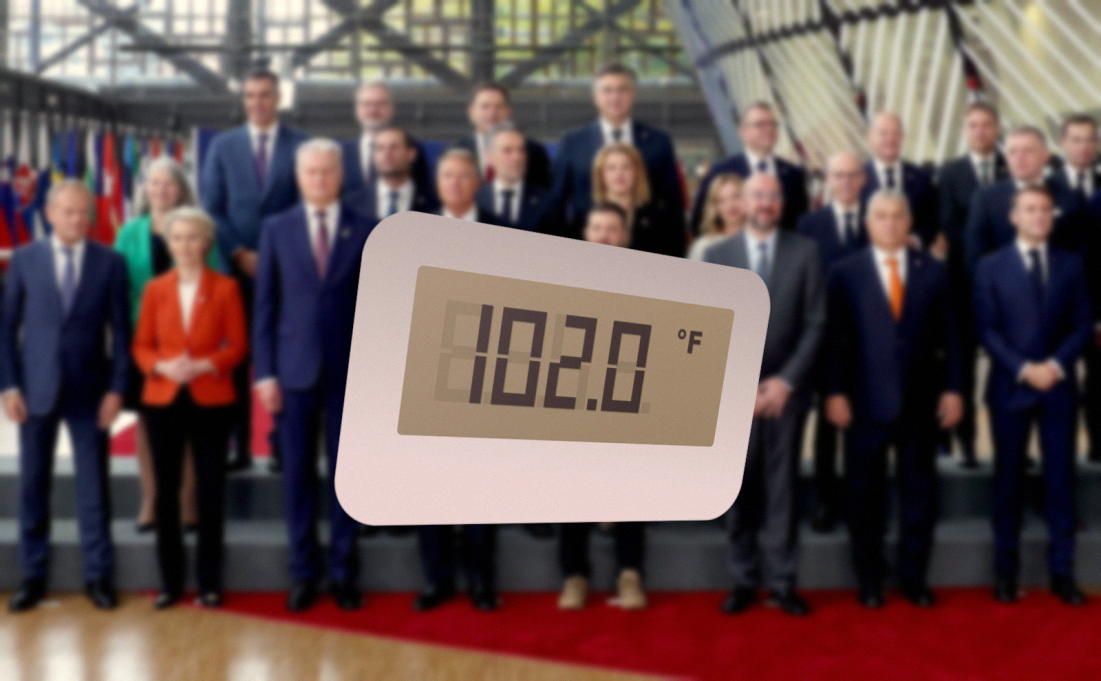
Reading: °F 102.0
